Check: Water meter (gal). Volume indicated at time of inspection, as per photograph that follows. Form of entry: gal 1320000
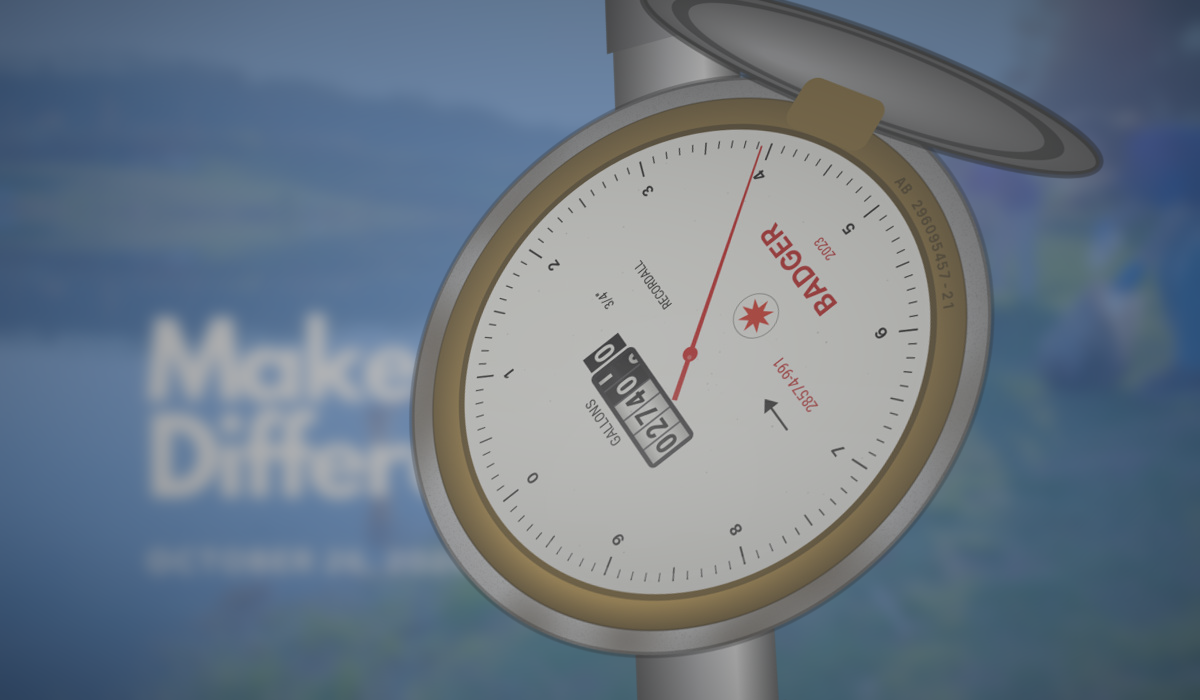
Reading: gal 274013.9
